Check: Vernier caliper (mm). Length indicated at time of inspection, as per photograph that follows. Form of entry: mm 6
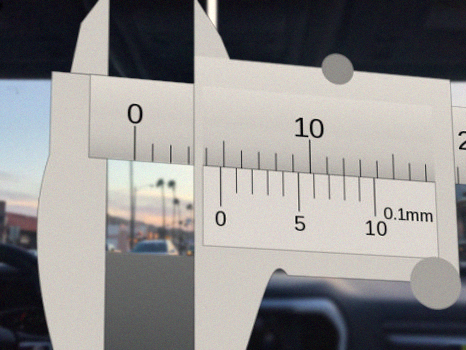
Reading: mm 4.8
